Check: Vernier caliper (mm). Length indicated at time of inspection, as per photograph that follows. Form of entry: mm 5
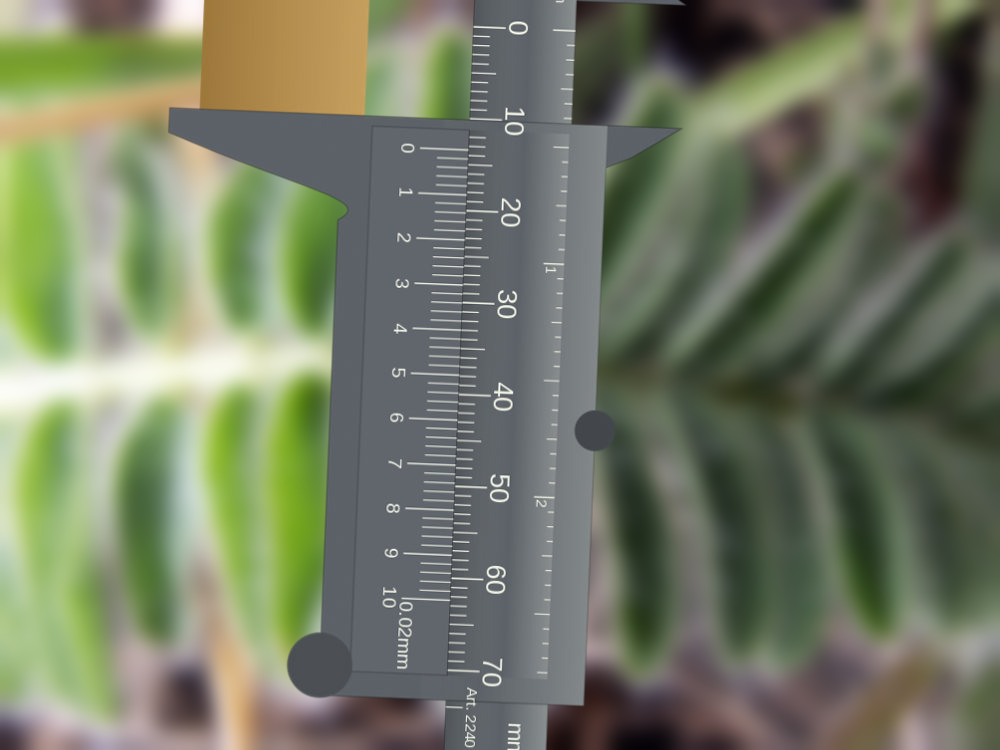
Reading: mm 13.4
